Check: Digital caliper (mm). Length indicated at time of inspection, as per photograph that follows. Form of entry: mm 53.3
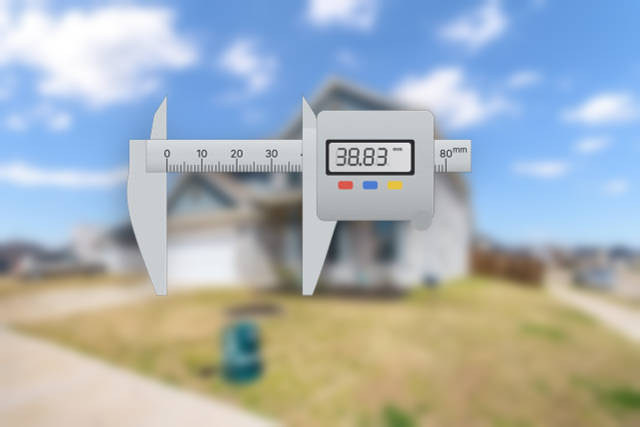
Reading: mm 38.83
